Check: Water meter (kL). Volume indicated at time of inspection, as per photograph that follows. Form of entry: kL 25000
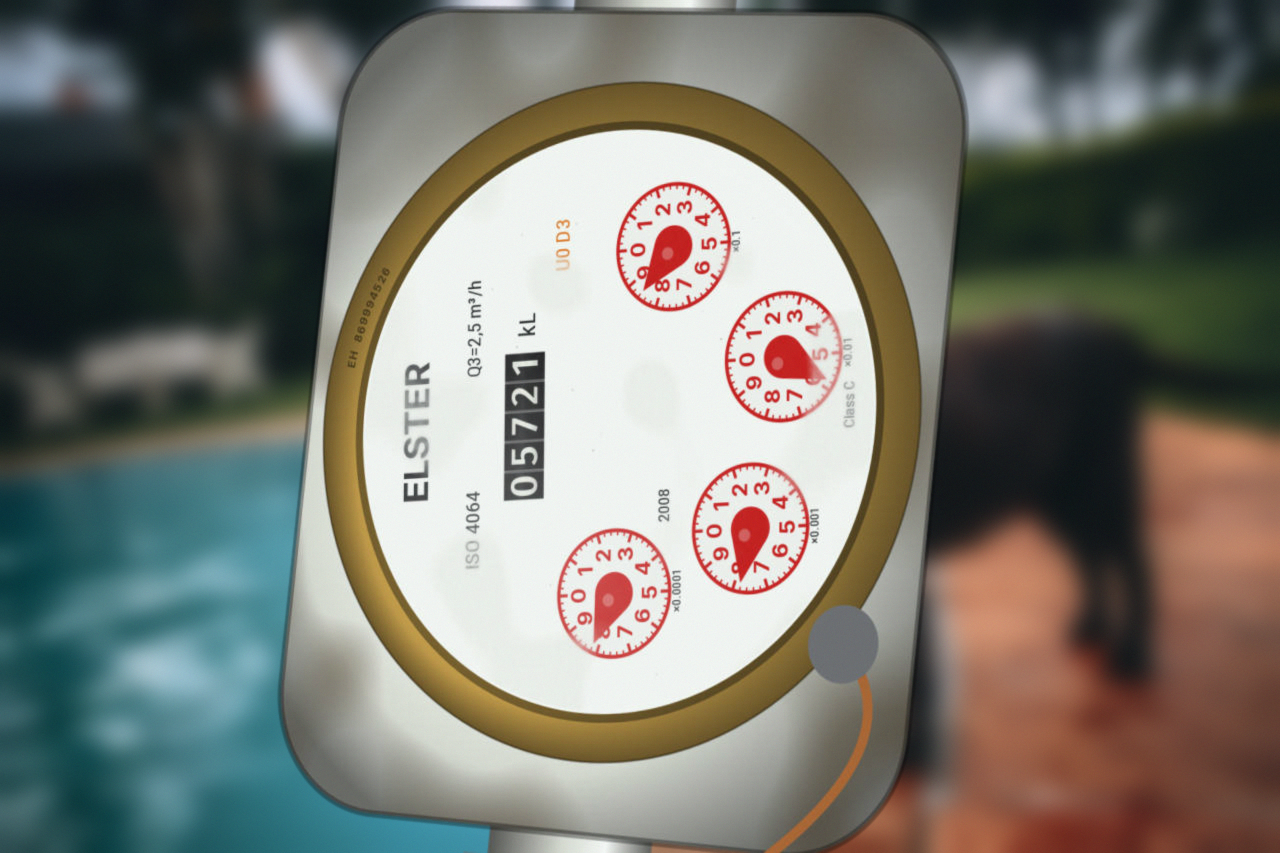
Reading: kL 5721.8578
